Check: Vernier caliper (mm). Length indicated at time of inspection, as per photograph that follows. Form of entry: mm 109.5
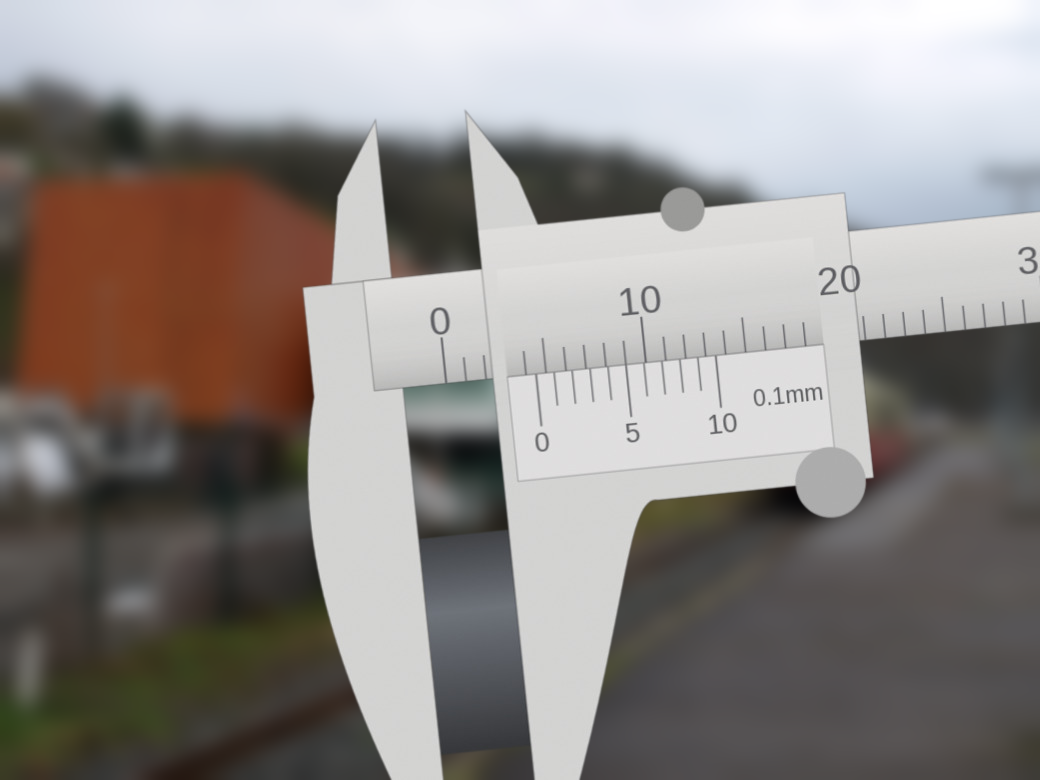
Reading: mm 4.5
